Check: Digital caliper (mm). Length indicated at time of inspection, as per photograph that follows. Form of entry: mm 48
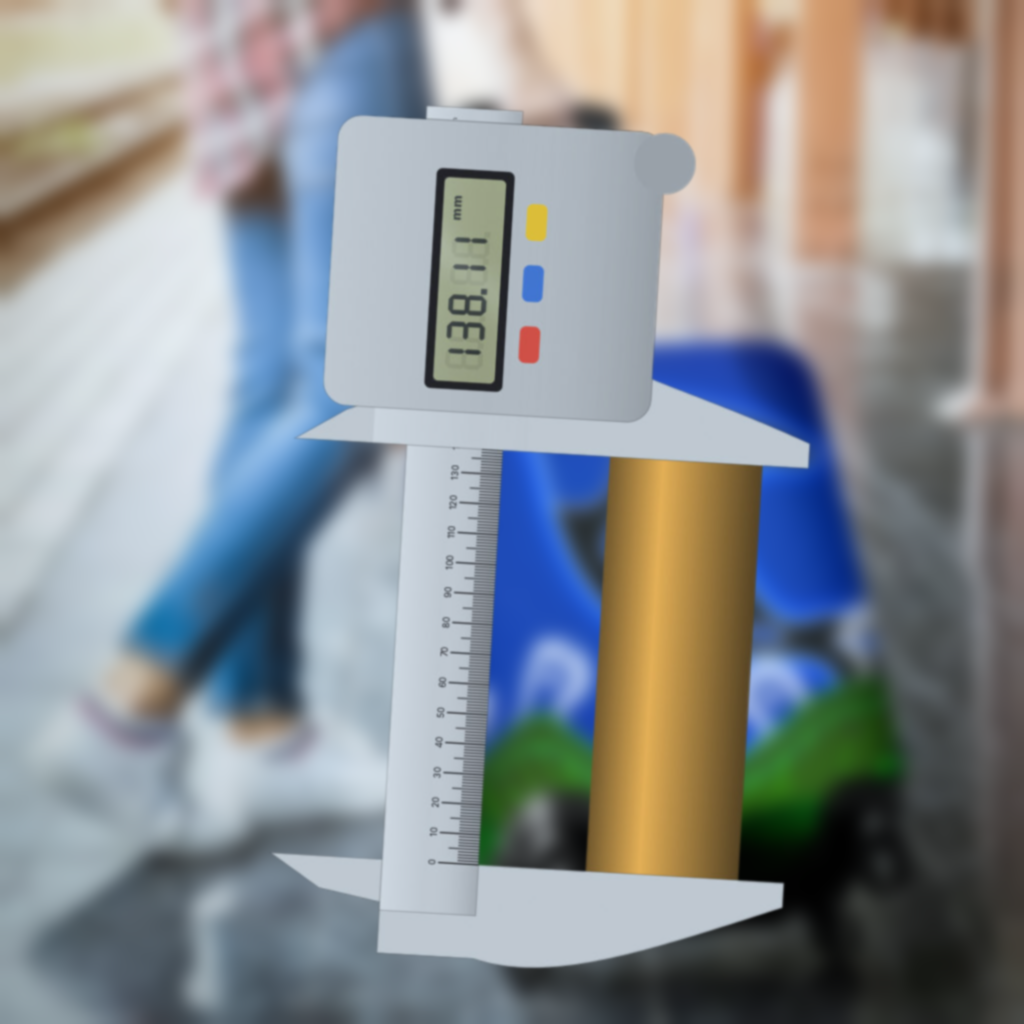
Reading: mm 138.11
